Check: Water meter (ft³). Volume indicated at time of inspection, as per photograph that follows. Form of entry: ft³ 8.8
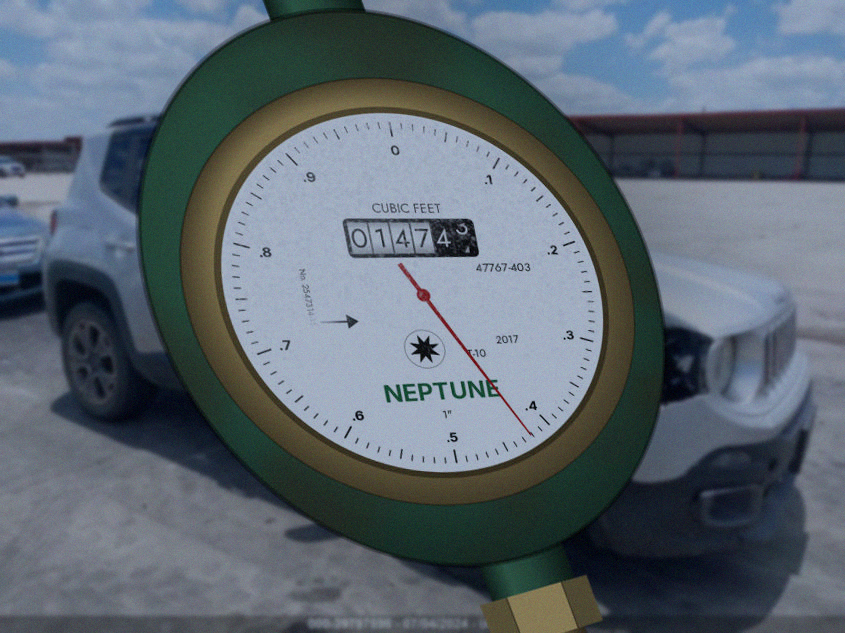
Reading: ft³ 14743.42
